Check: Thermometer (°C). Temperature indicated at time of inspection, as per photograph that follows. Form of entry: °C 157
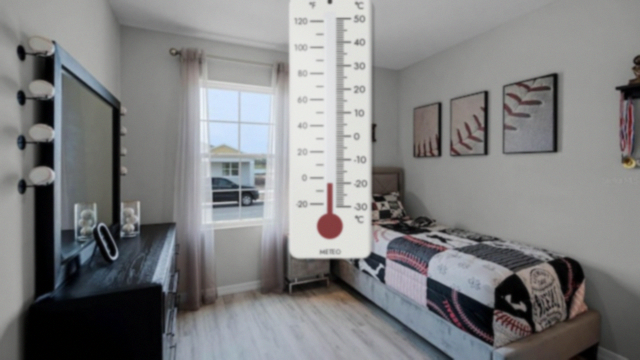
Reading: °C -20
